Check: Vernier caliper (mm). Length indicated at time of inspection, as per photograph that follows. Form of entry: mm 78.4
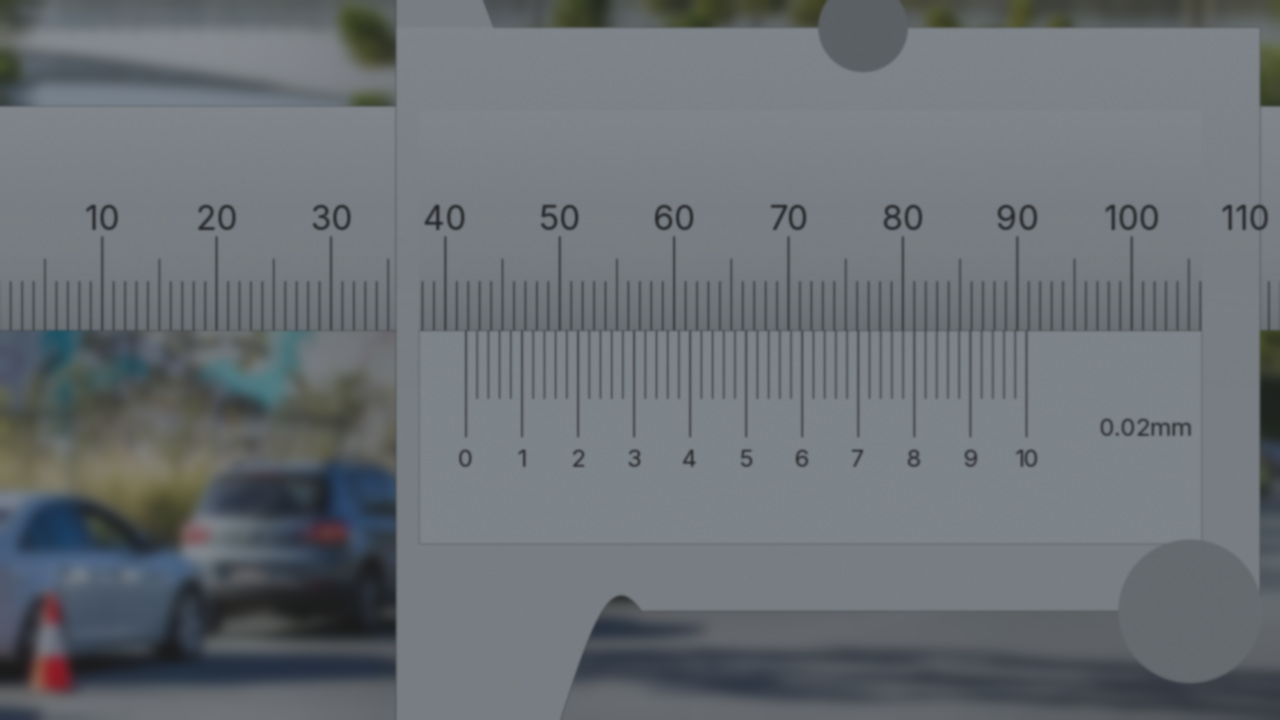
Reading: mm 41.8
